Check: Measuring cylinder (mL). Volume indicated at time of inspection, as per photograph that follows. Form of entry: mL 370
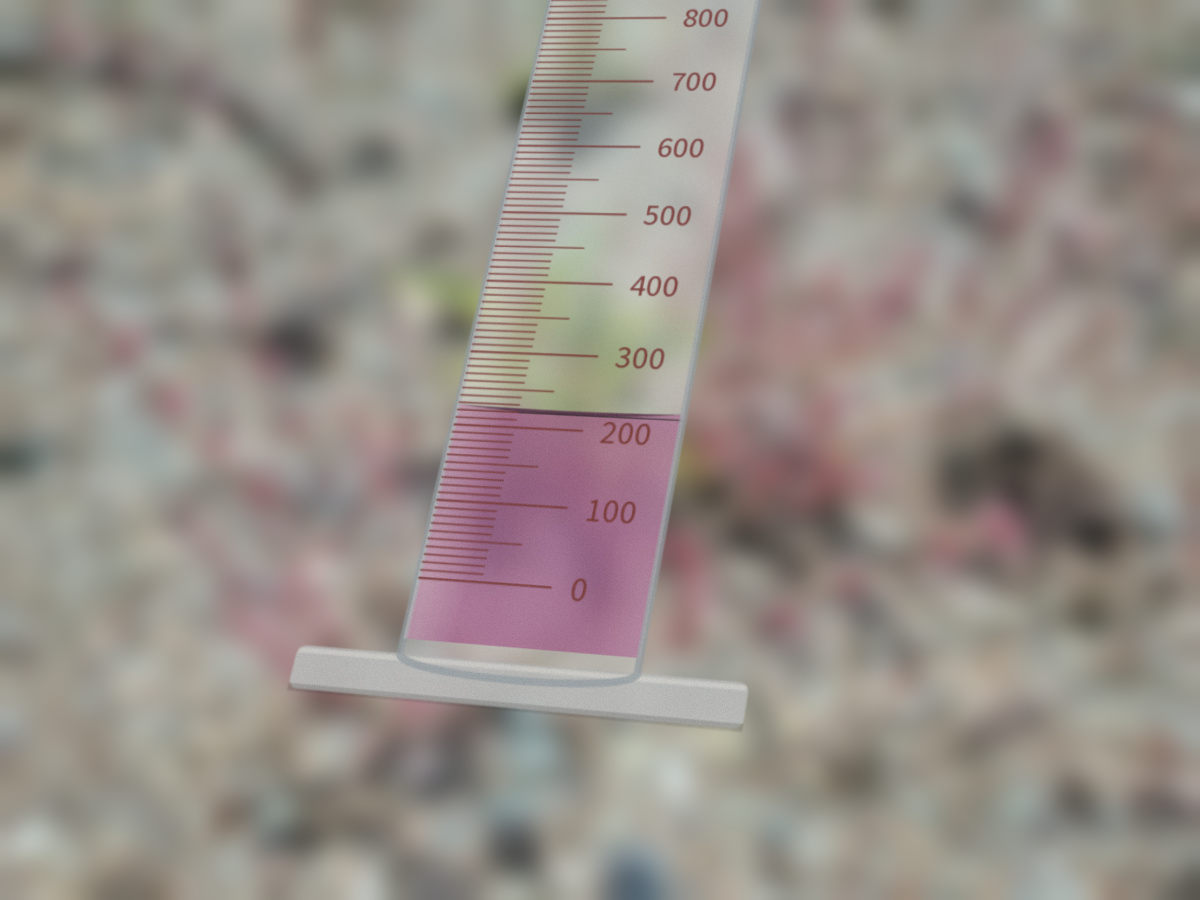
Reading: mL 220
